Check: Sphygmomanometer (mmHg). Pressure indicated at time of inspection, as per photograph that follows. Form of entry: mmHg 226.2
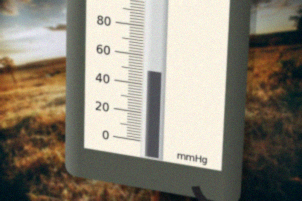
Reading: mmHg 50
